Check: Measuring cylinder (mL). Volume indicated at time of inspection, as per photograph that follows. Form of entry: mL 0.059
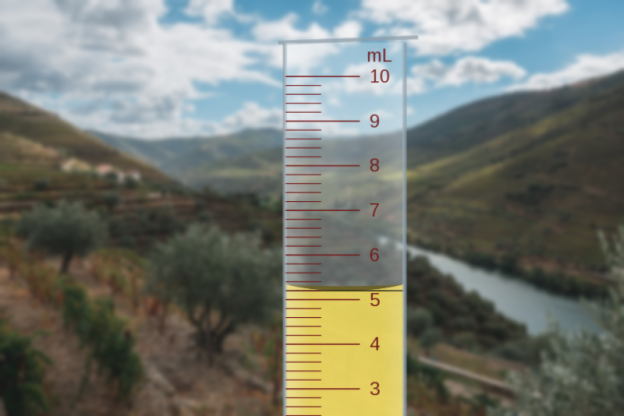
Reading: mL 5.2
